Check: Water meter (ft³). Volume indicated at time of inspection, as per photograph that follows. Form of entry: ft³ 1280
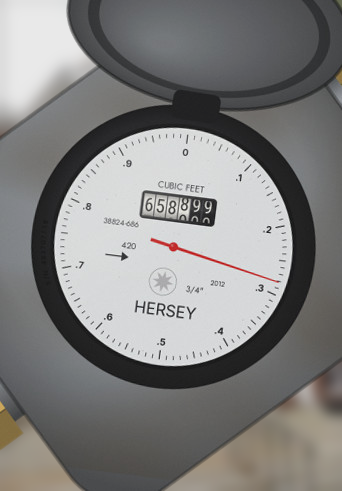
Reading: ft³ 658899.28
